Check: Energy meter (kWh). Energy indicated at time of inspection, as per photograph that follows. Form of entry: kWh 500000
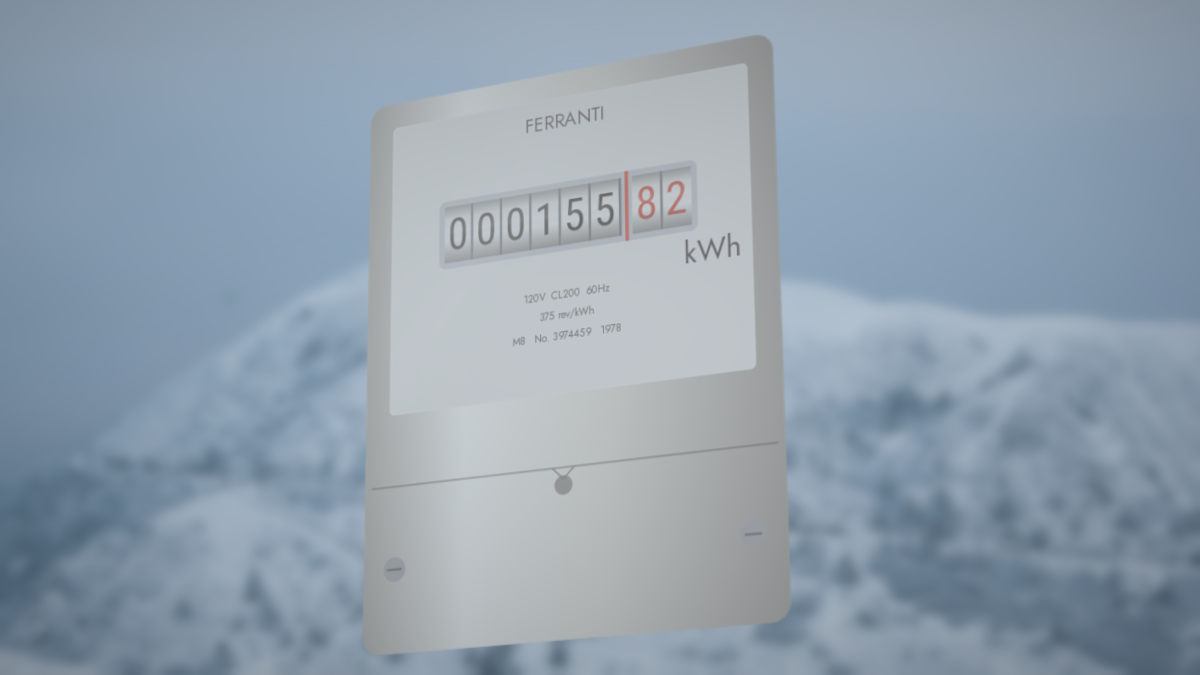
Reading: kWh 155.82
